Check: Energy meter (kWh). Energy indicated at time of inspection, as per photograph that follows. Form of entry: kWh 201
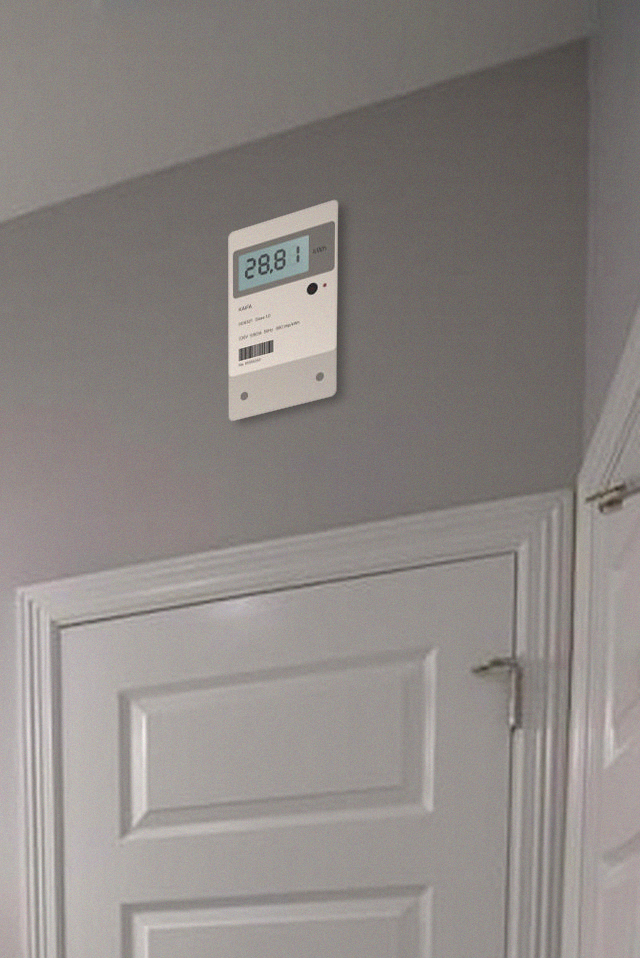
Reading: kWh 28.81
